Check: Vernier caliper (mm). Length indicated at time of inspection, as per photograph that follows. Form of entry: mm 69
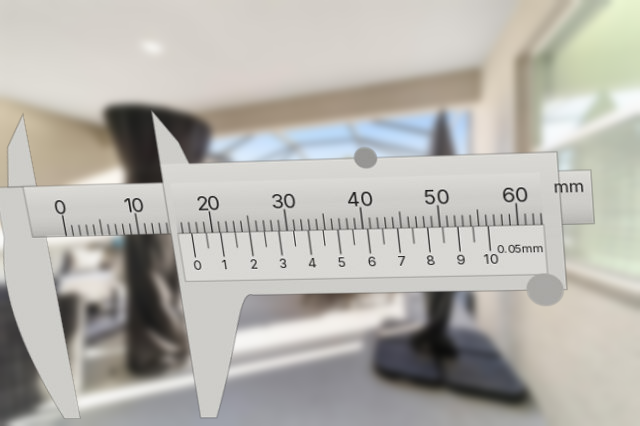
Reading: mm 17.2
